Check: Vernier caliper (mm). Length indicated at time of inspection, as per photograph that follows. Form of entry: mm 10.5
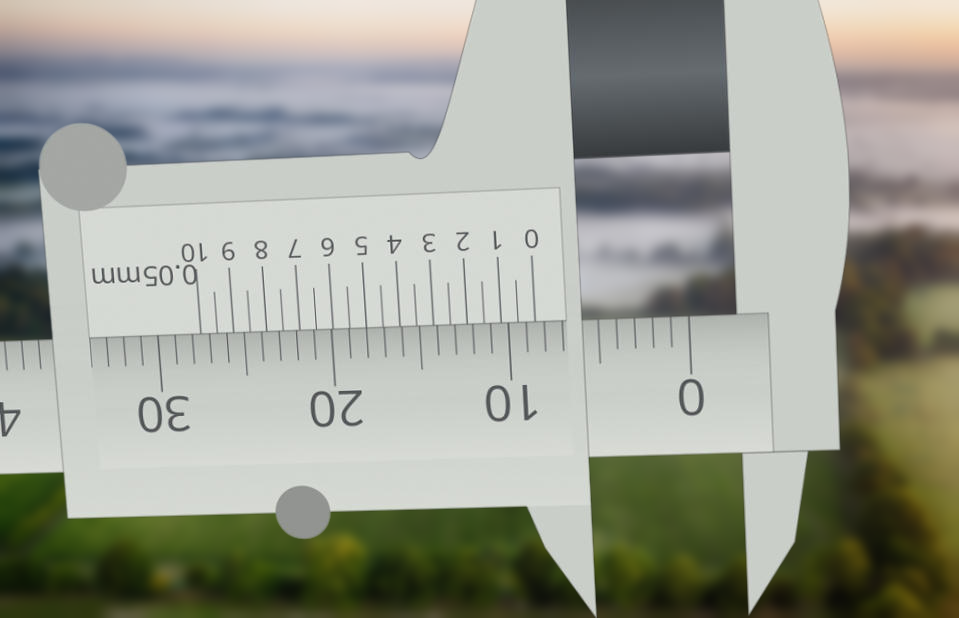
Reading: mm 8.5
